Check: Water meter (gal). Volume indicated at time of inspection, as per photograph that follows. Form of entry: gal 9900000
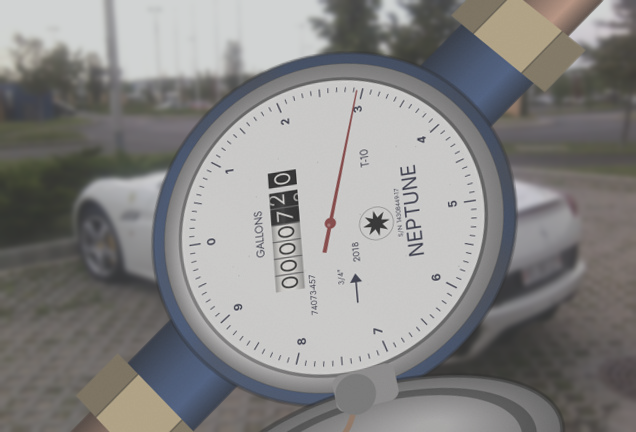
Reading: gal 722.9
